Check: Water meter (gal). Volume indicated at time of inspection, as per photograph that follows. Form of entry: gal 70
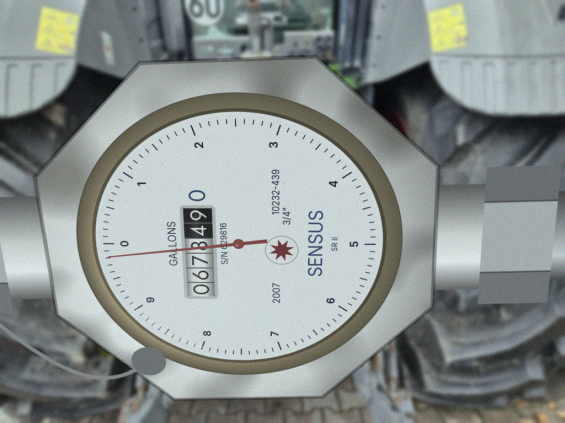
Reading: gal 678489.8
